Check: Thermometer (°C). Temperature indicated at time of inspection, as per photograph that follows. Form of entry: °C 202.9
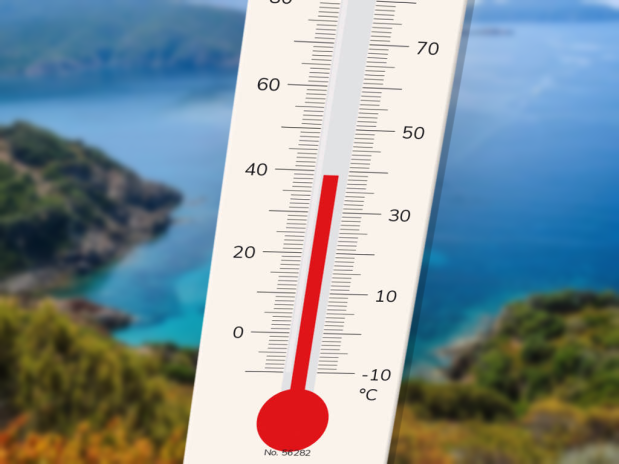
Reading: °C 39
